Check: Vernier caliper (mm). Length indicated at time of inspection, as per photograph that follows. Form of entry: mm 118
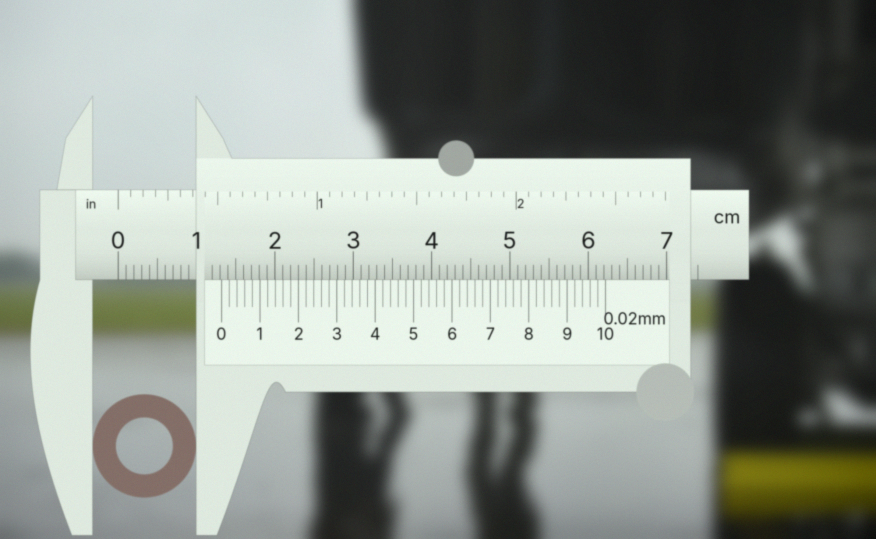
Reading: mm 13.2
